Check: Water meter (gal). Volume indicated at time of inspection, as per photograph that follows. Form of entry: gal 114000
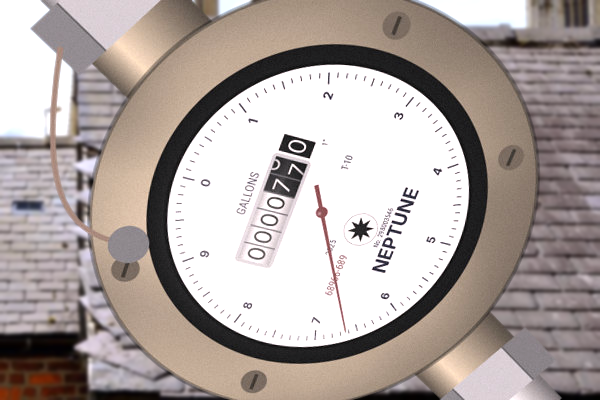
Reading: gal 766.6
